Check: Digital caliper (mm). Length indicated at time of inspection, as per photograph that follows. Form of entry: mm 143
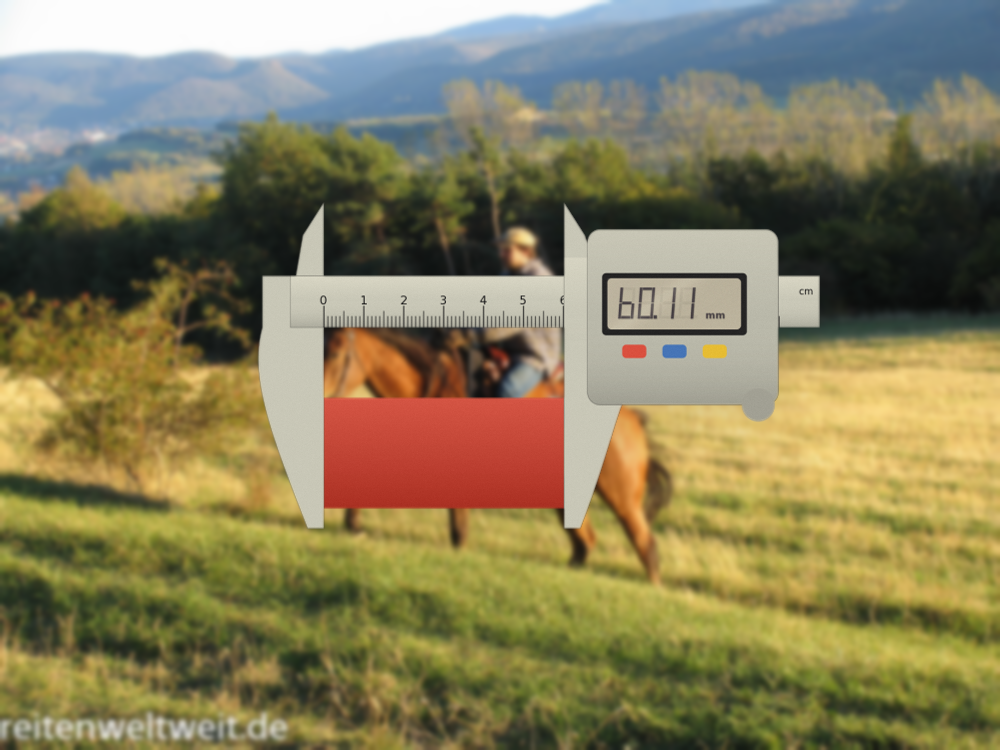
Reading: mm 60.11
